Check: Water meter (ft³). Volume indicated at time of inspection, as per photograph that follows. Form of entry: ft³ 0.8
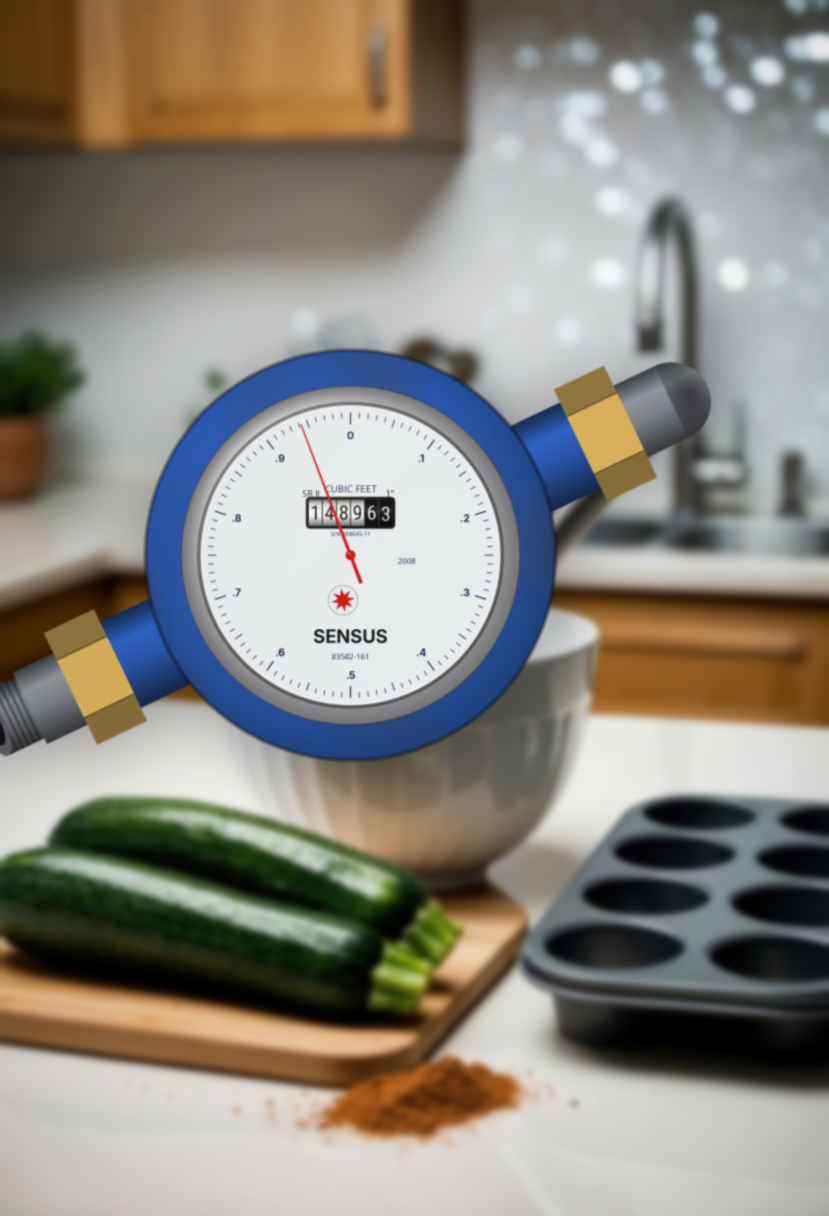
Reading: ft³ 148962.94
